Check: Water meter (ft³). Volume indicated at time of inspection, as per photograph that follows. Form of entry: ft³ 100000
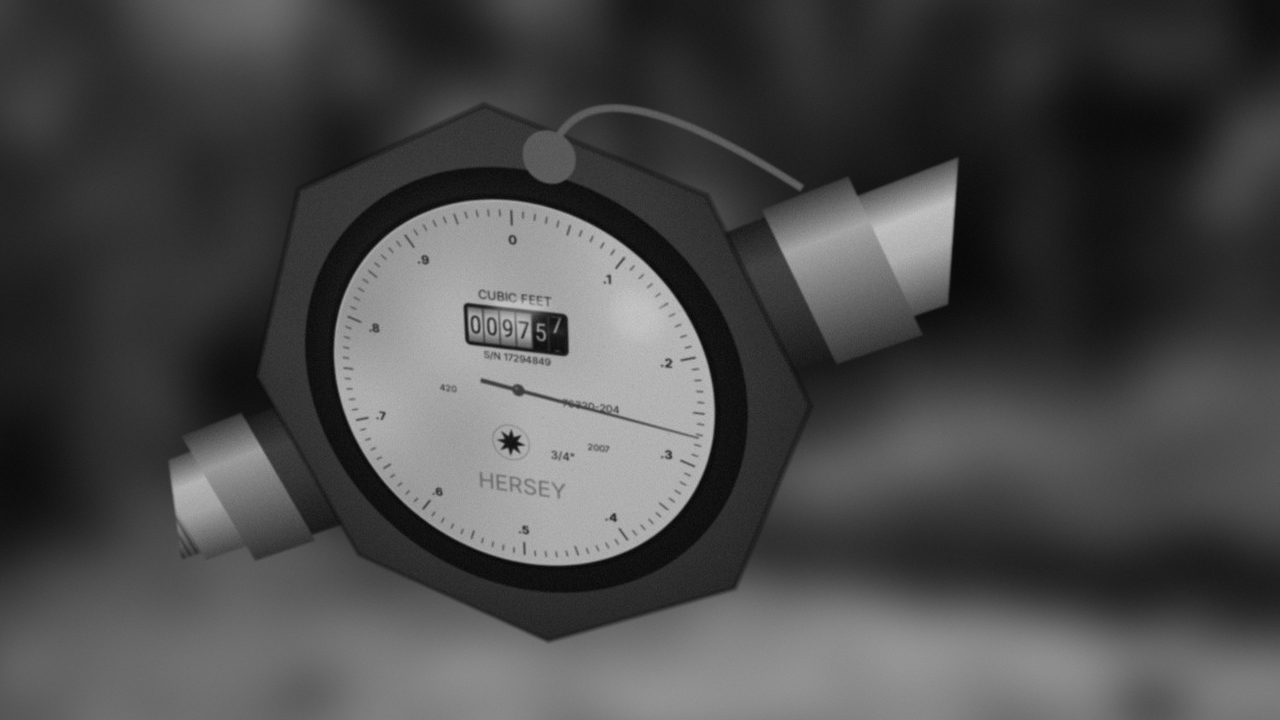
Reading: ft³ 9757.27
